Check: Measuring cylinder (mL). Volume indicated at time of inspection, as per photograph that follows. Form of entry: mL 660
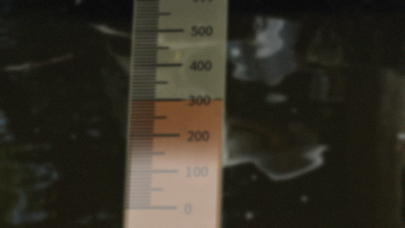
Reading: mL 300
